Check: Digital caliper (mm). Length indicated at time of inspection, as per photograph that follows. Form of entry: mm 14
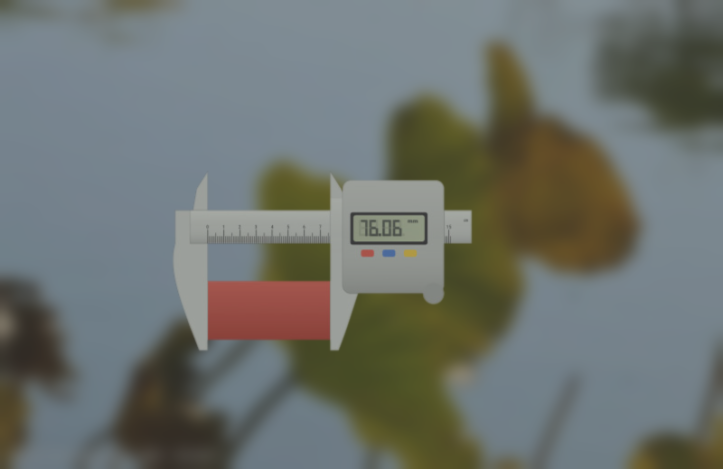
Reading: mm 76.06
